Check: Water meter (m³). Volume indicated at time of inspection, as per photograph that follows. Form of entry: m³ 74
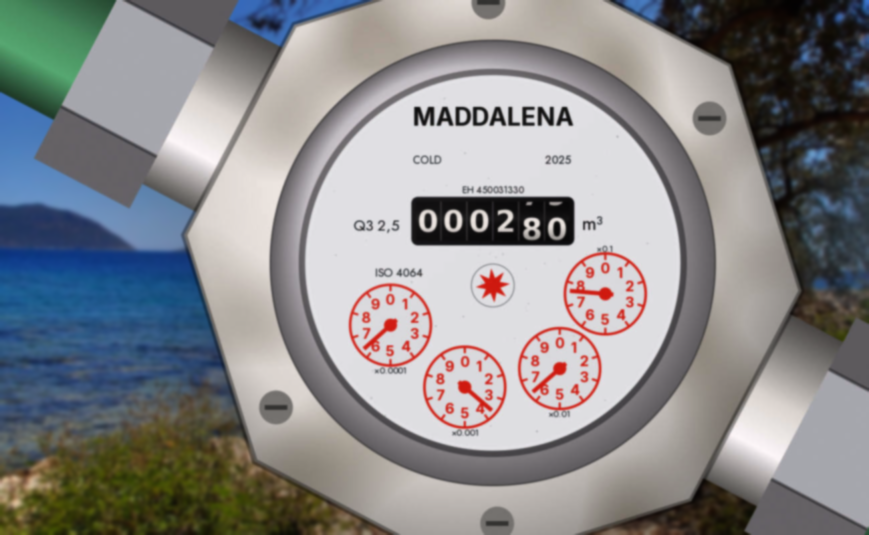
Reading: m³ 279.7636
